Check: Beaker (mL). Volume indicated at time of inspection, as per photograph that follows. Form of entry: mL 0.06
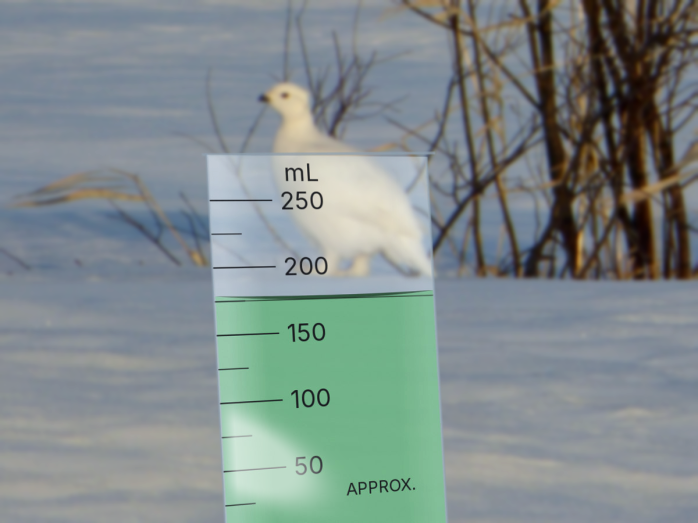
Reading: mL 175
